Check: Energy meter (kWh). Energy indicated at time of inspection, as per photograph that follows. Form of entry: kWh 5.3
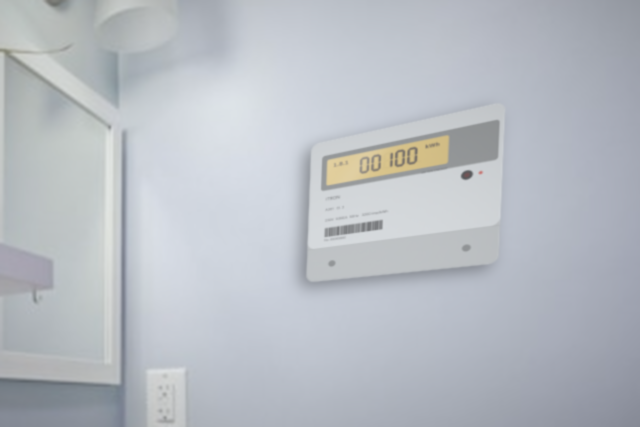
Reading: kWh 100
